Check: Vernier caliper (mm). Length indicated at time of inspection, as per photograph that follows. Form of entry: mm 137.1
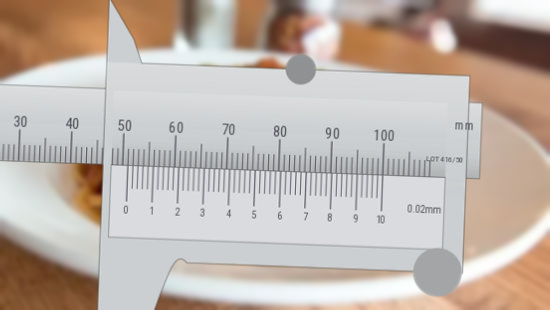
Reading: mm 51.0
